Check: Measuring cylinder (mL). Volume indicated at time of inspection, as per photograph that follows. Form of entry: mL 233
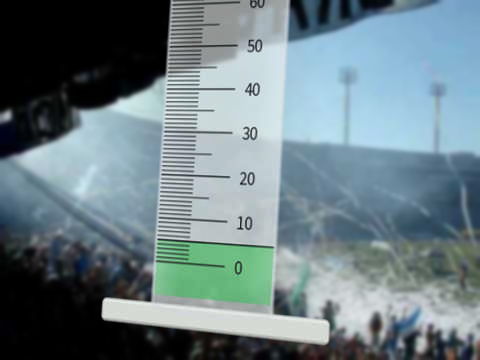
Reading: mL 5
